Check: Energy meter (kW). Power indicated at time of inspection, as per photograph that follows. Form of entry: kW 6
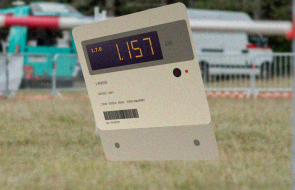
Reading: kW 1.157
